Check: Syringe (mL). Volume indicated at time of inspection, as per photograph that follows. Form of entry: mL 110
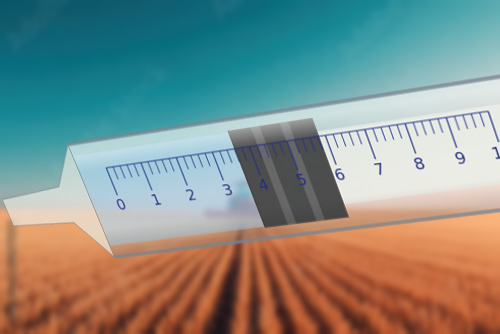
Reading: mL 3.6
